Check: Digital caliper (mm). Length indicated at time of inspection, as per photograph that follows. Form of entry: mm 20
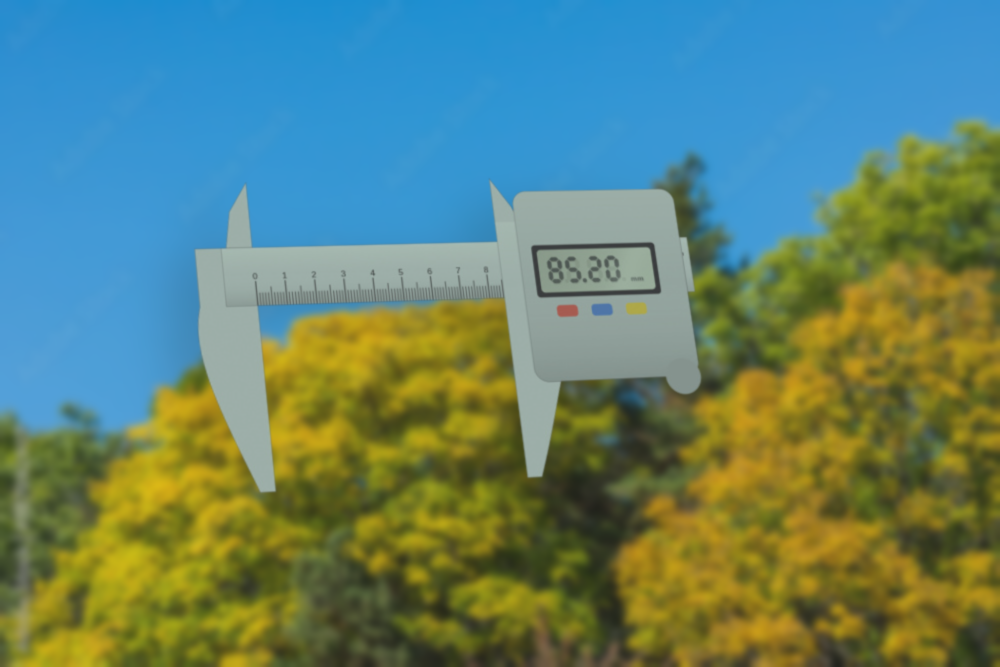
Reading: mm 85.20
